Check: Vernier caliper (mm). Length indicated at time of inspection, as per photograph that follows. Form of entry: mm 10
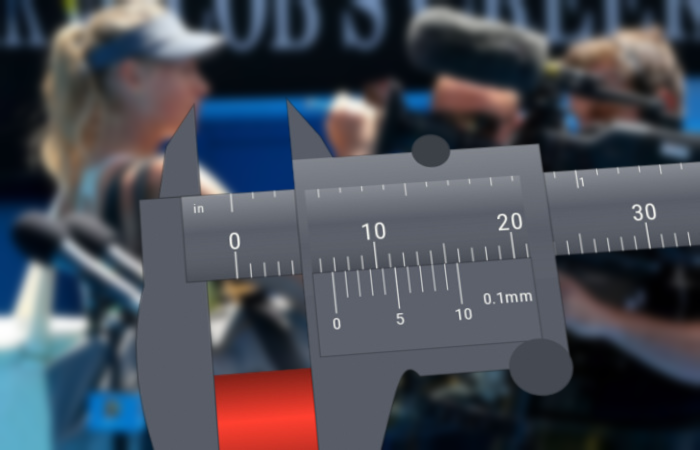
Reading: mm 6.8
